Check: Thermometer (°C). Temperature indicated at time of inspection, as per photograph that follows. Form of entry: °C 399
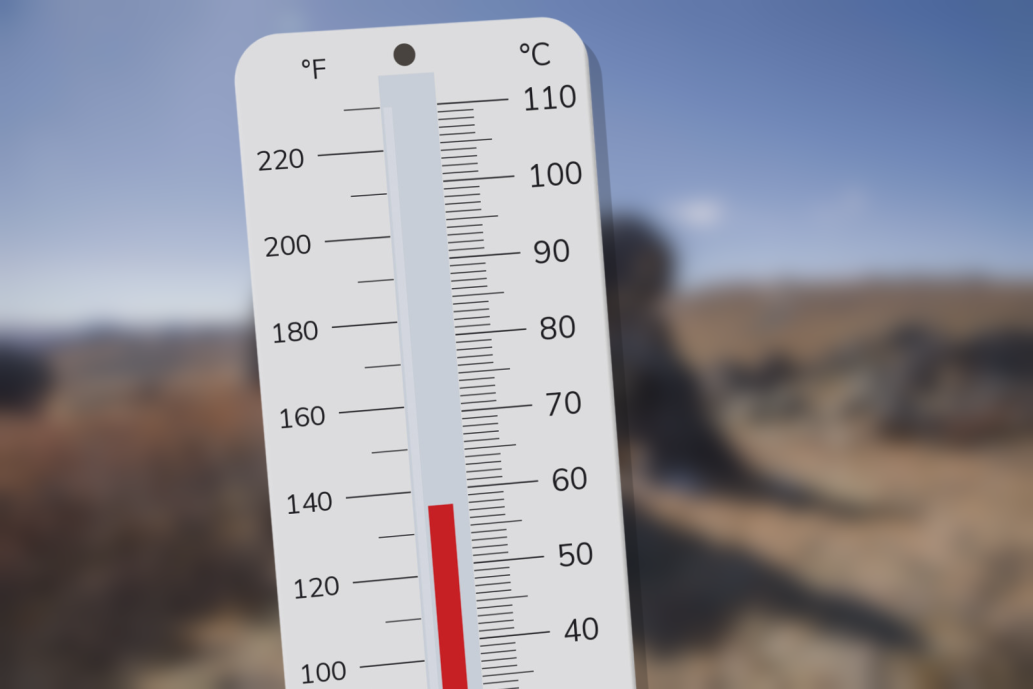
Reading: °C 58
